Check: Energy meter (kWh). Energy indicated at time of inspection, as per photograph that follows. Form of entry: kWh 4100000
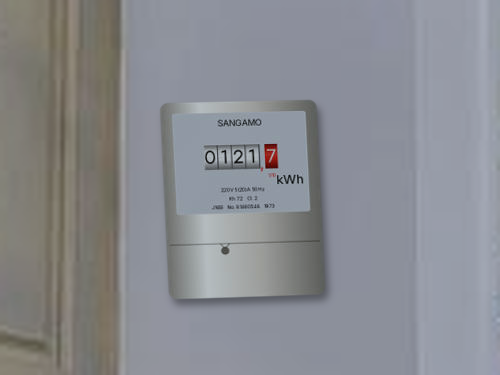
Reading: kWh 121.7
